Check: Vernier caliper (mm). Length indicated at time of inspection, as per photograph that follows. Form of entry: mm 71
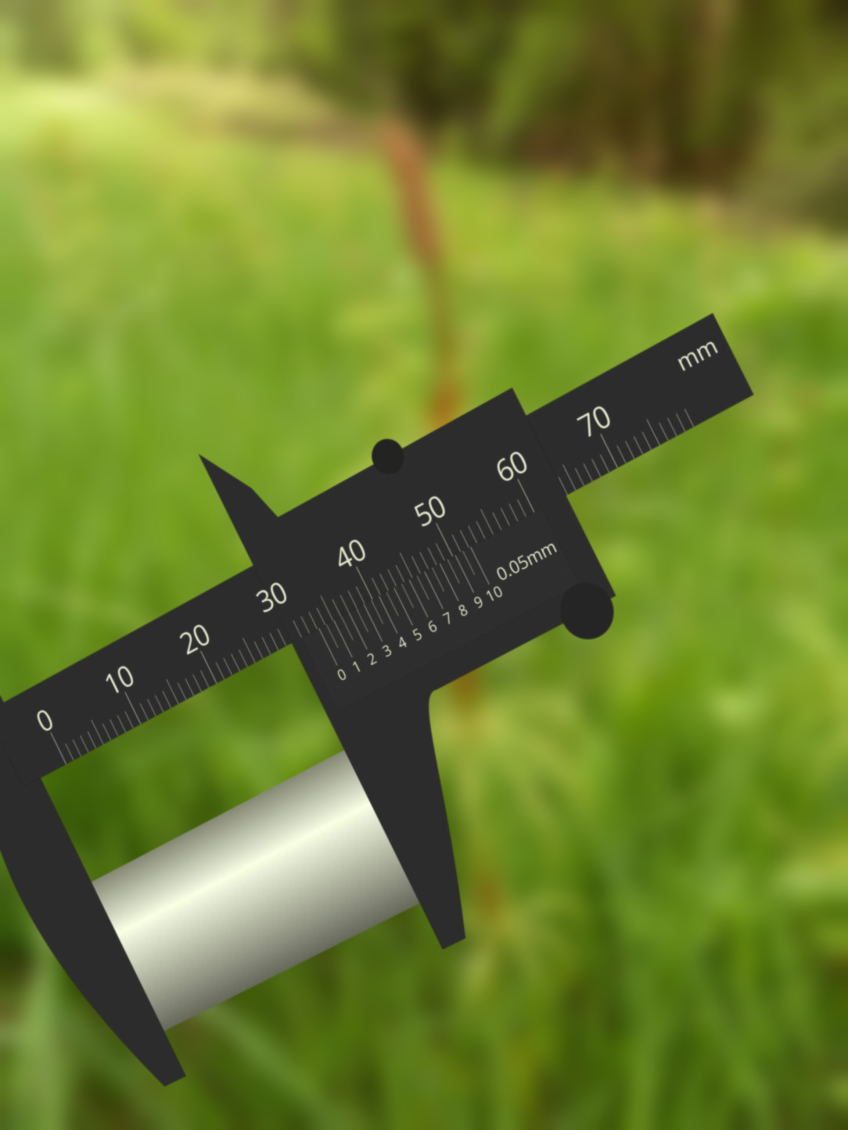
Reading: mm 33.2
